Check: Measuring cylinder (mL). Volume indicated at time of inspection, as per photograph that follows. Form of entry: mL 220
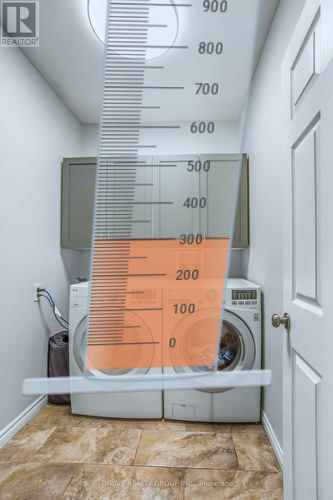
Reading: mL 300
